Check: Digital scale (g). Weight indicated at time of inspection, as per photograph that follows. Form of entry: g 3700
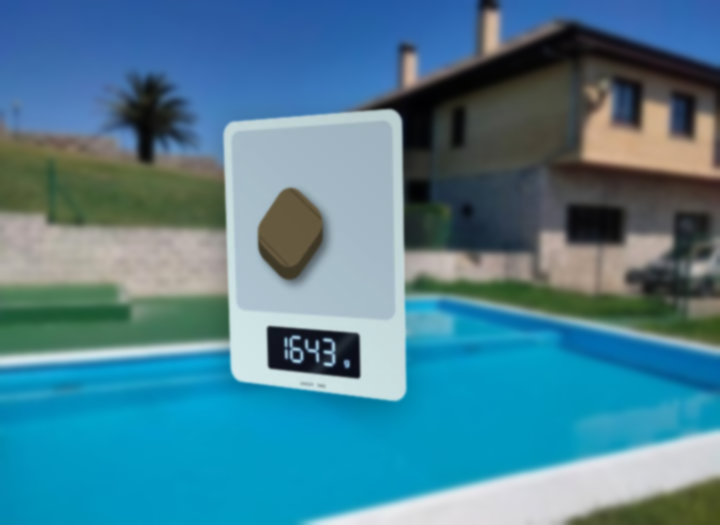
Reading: g 1643
